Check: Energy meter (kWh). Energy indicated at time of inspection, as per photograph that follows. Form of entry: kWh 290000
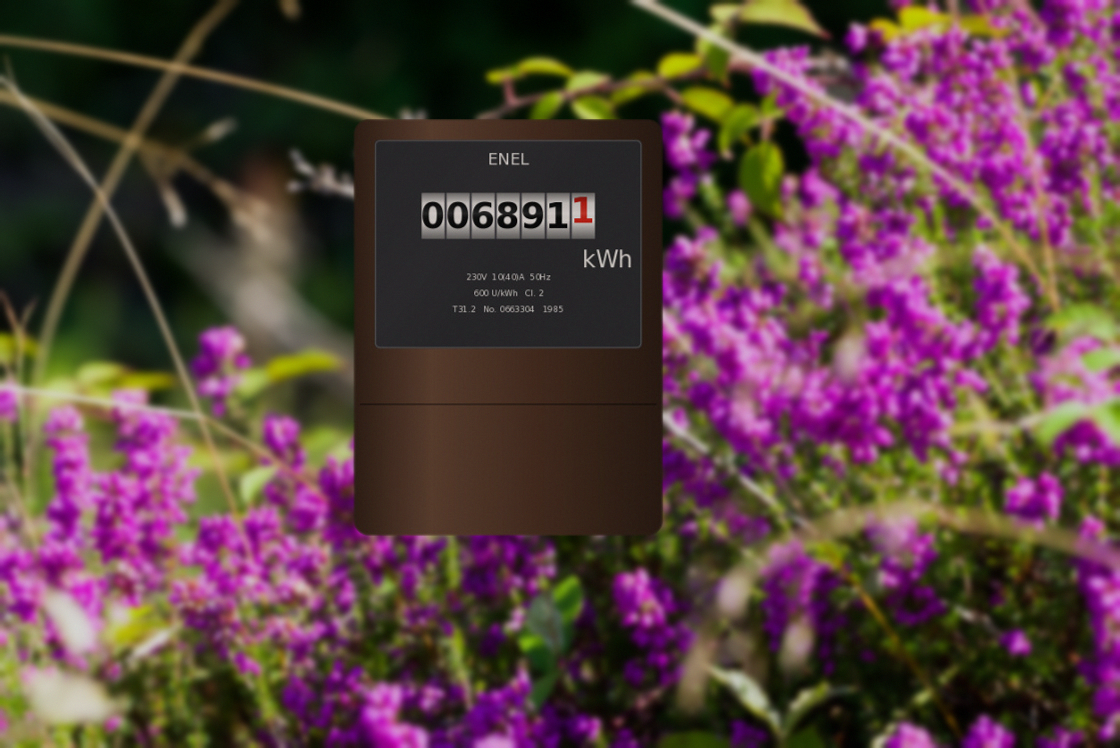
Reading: kWh 6891.1
